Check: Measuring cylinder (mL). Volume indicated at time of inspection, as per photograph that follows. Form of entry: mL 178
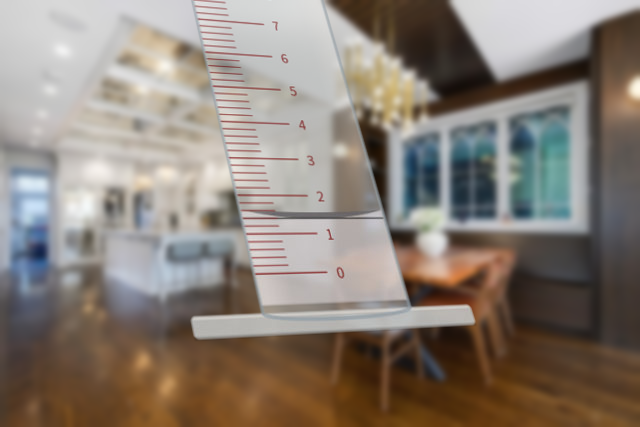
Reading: mL 1.4
